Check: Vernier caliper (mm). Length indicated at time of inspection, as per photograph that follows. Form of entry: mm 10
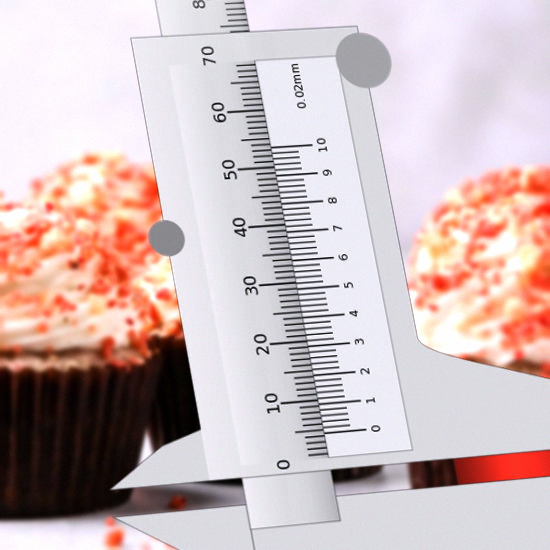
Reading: mm 4.4
